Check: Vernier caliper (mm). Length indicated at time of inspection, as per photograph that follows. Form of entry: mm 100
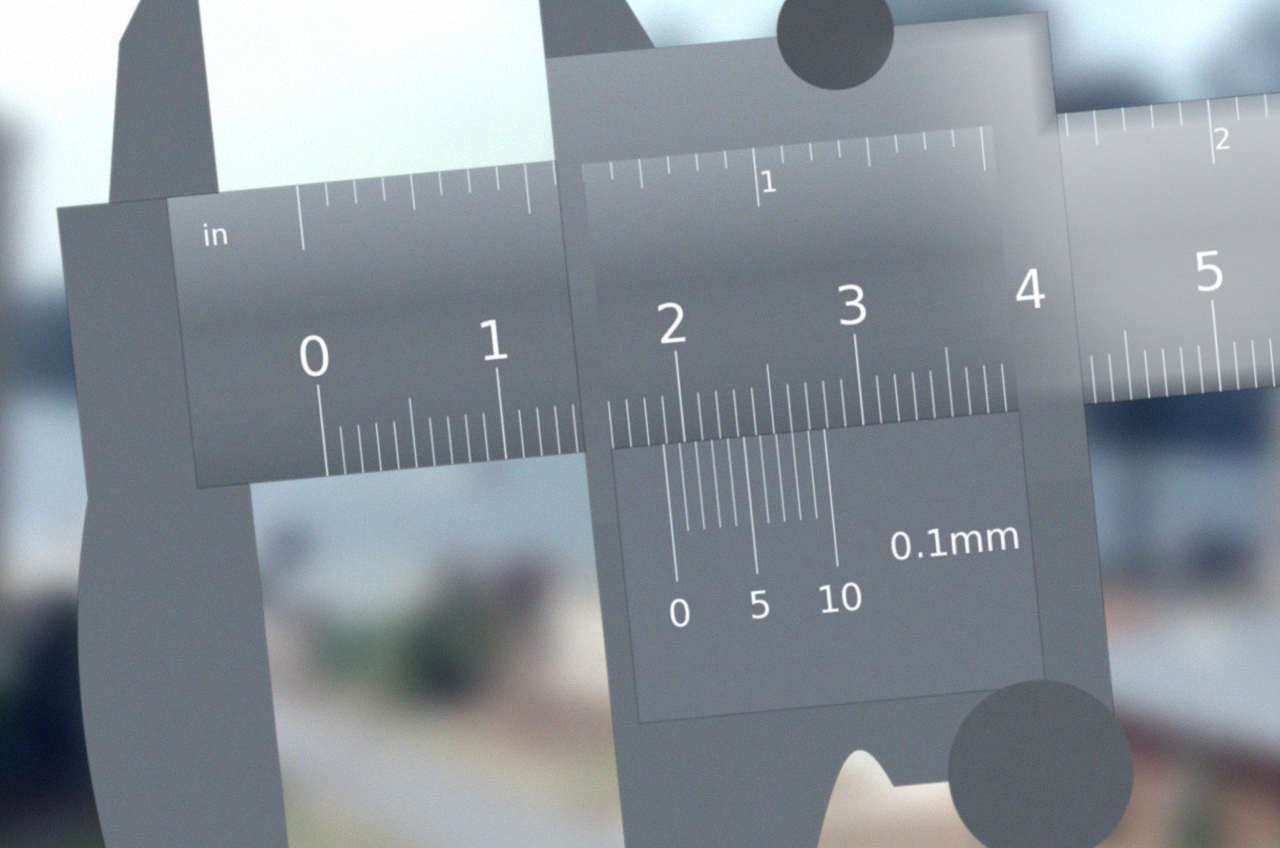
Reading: mm 18.8
